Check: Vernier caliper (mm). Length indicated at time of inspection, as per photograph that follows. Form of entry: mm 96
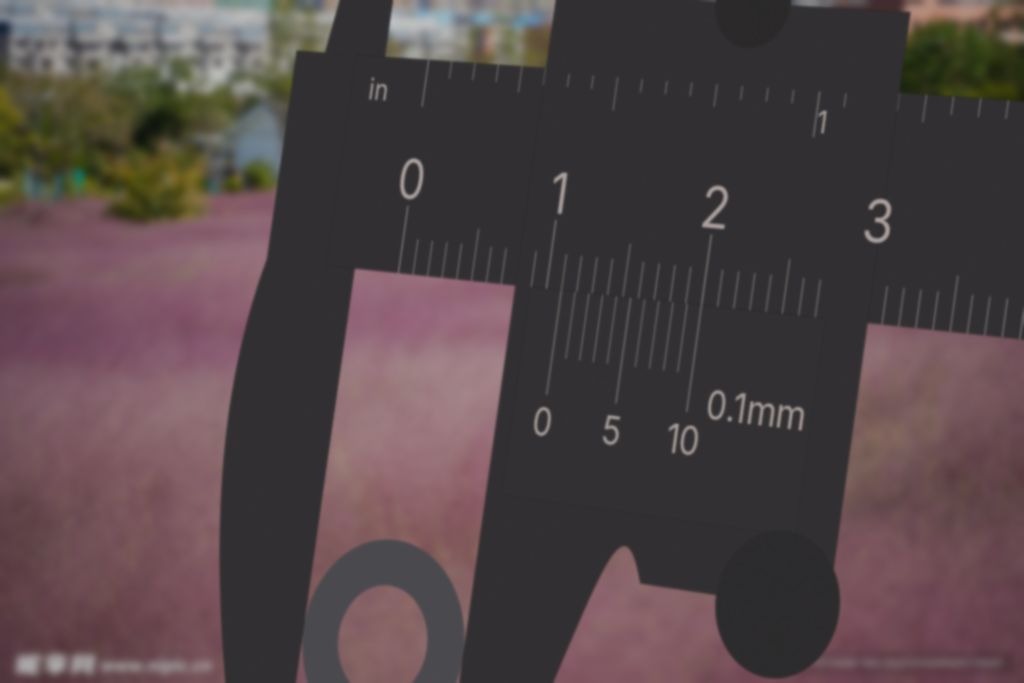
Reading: mm 11.0
